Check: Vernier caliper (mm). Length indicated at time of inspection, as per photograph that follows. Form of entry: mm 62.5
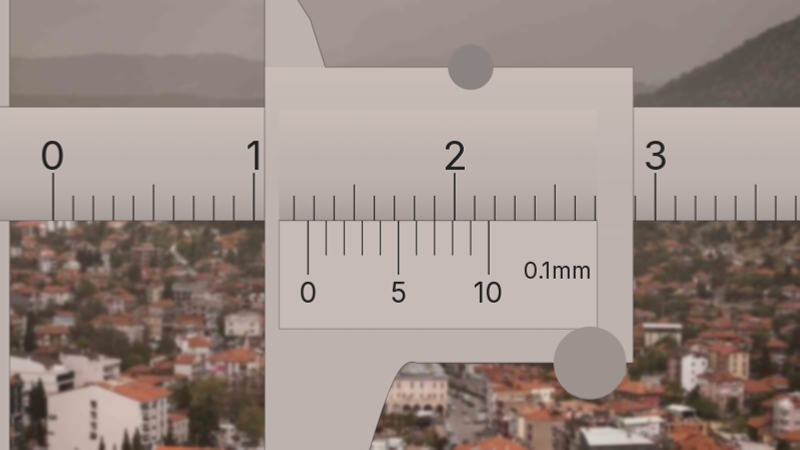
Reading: mm 12.7
